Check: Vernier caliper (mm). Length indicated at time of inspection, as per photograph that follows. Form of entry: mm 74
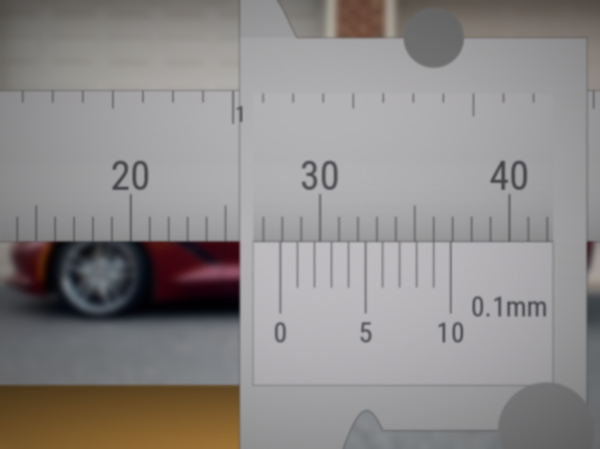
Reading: mm 27.9
